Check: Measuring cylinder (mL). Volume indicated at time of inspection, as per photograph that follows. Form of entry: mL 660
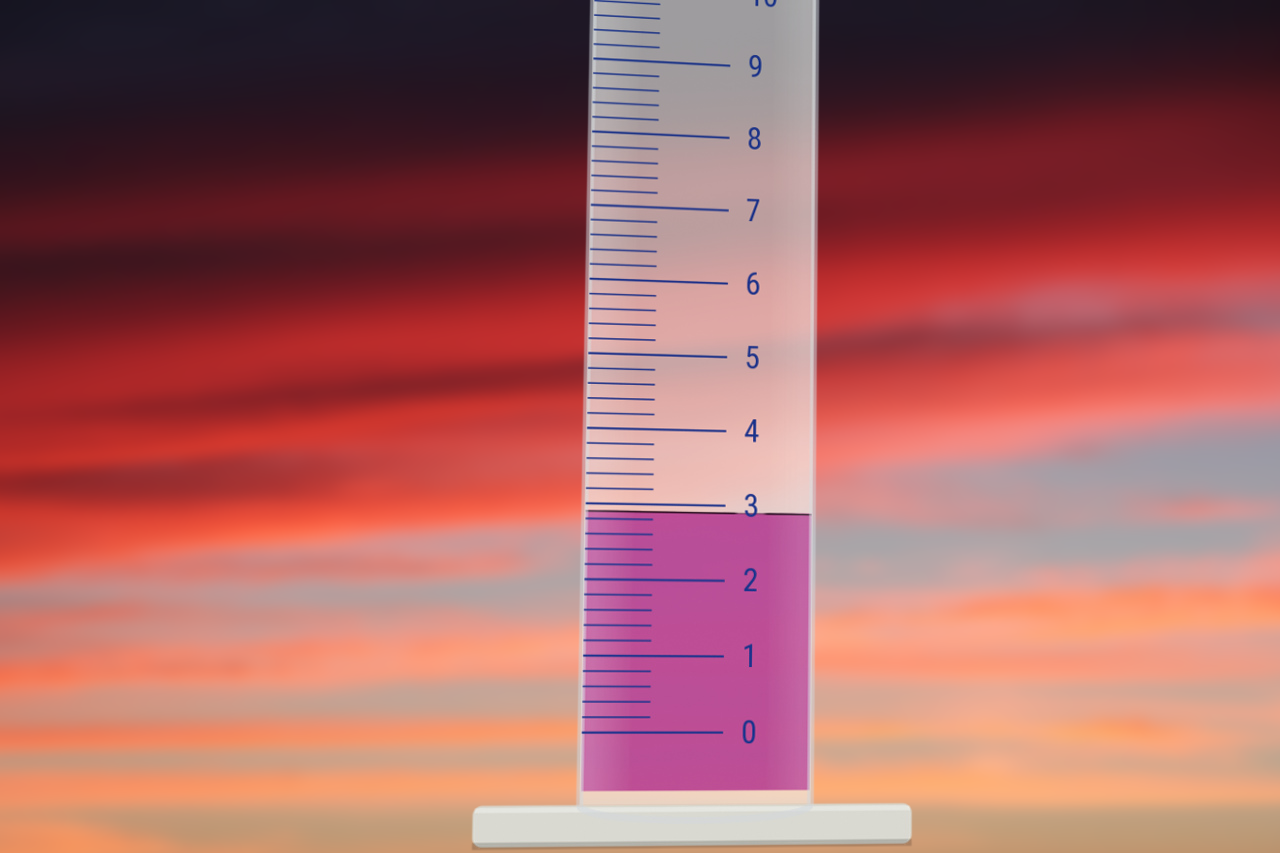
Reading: mL 2.9
